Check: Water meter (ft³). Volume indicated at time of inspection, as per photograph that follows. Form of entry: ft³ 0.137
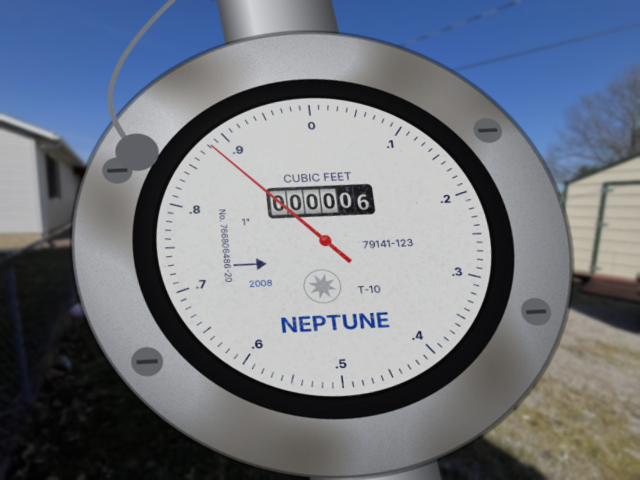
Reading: ft³ 5.88
